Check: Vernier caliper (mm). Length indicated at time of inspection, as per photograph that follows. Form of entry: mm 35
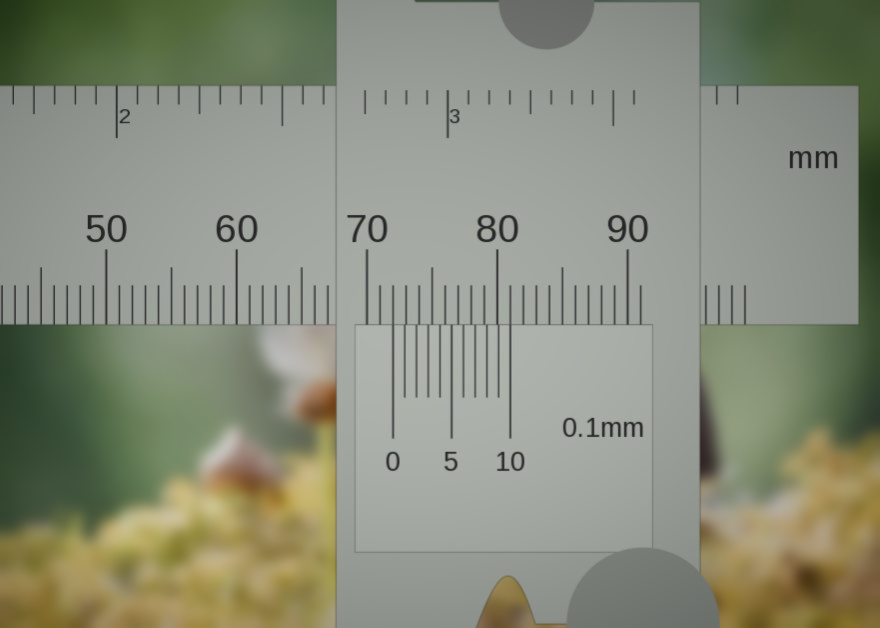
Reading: mm 72.0
